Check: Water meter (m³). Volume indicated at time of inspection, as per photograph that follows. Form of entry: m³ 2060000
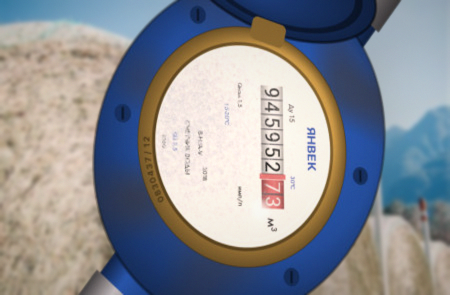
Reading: m³ 945952.73
